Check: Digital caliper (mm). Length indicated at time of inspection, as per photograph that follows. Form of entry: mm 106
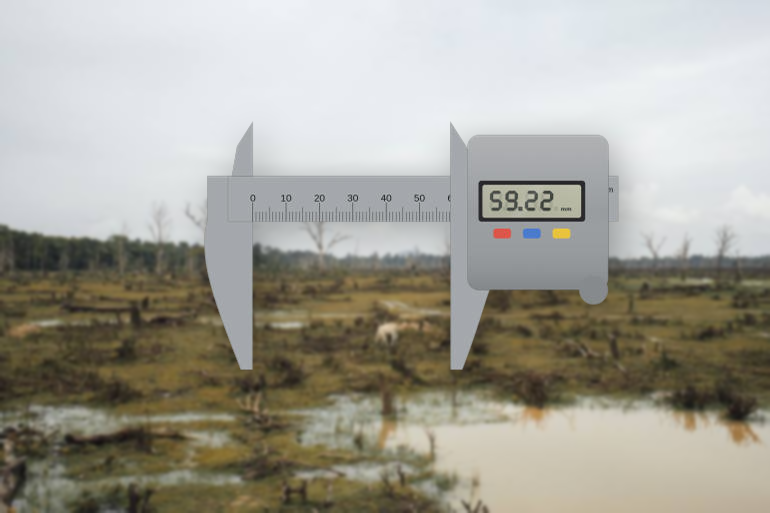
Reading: mm 59.22
